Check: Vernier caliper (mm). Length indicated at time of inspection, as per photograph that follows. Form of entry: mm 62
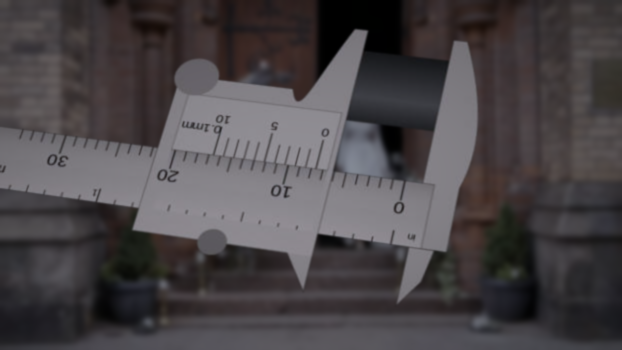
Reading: mm 7.6
